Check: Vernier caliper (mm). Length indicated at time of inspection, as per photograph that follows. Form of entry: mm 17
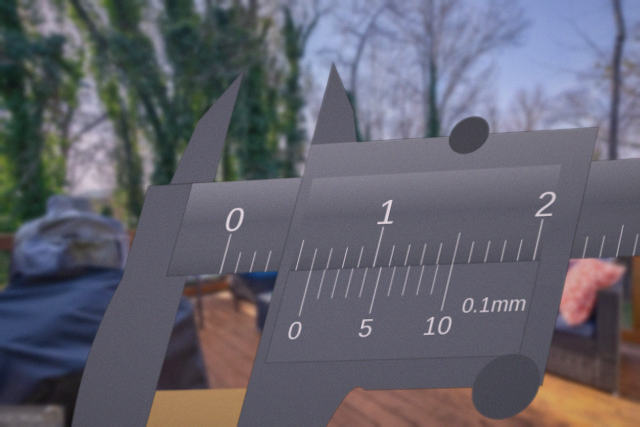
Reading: mm 6.0
